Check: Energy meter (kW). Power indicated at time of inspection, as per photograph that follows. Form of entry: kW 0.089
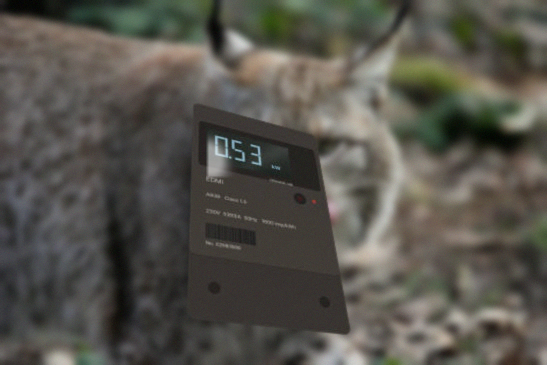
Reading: kW 0.53
